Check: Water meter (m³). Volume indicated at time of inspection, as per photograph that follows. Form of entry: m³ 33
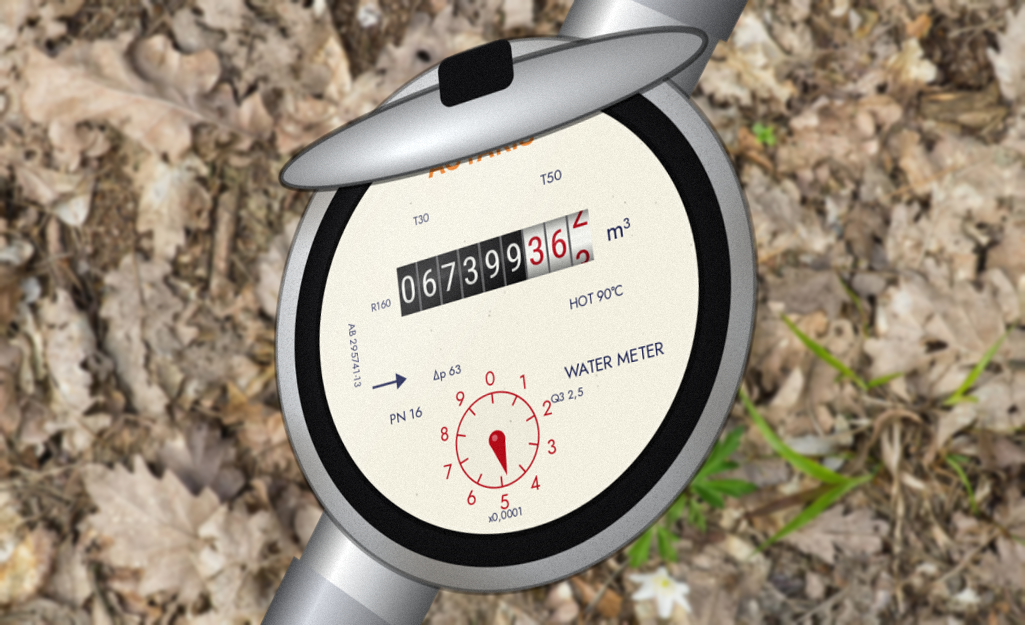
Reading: m³ 67399.3624
